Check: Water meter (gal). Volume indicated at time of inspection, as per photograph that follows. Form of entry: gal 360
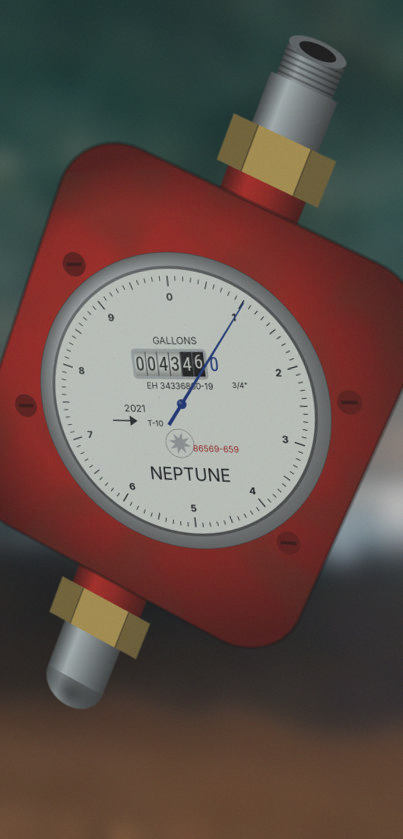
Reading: gal 43461.0
